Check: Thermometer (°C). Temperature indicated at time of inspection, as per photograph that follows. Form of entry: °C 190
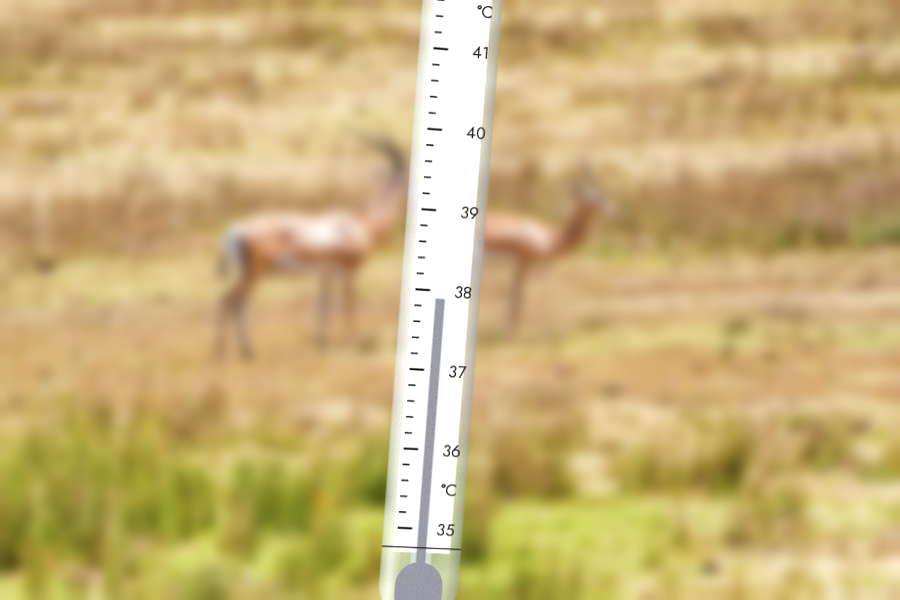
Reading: °C 37.9
